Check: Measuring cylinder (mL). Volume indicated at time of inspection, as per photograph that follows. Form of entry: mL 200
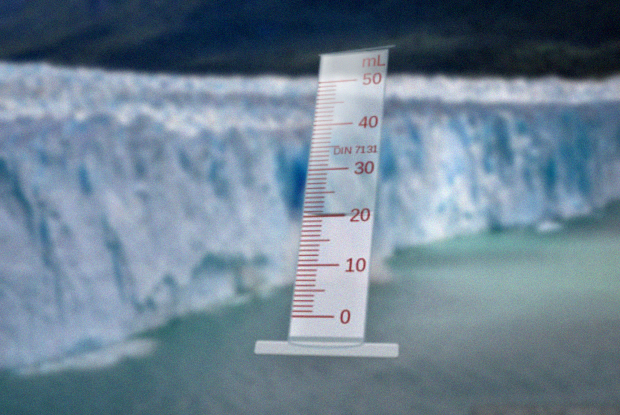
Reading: mL 20
